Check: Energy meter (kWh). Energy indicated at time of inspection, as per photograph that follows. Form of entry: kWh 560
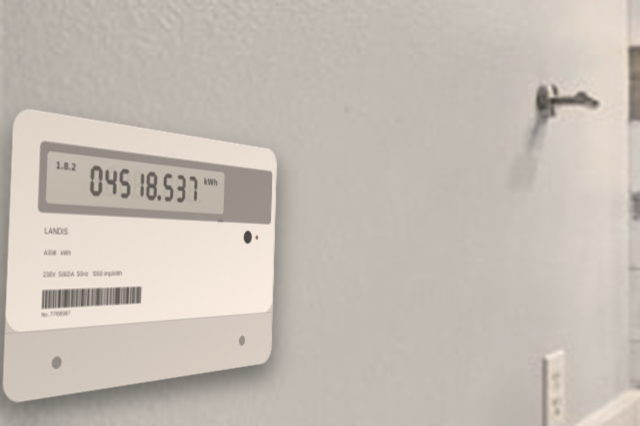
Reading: kWh 4518.537
